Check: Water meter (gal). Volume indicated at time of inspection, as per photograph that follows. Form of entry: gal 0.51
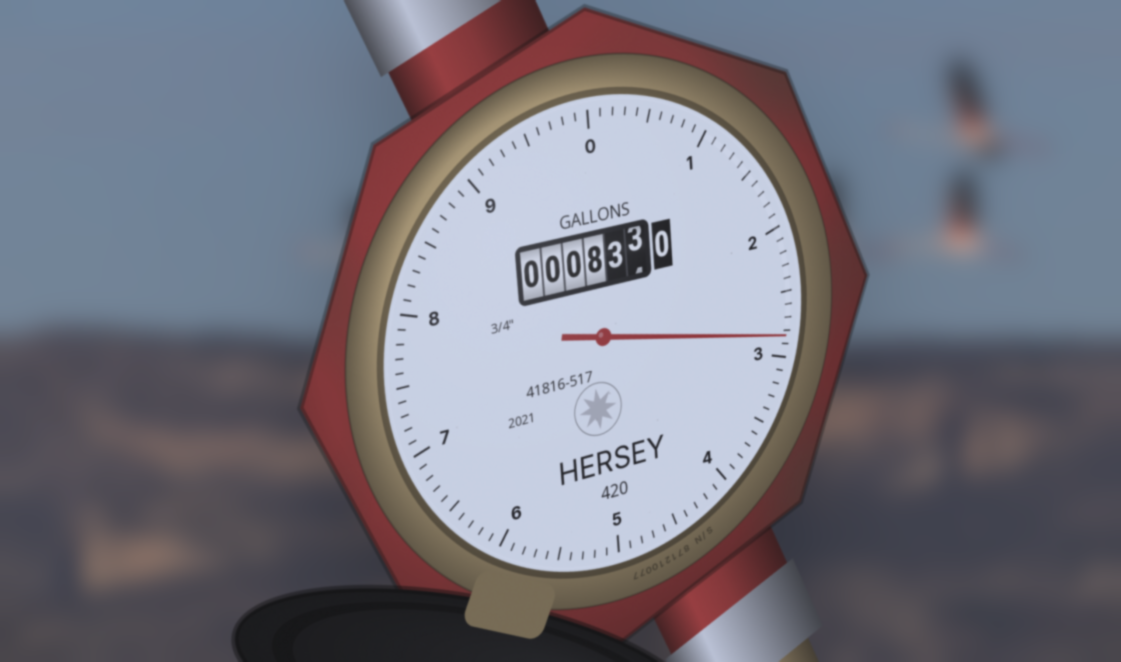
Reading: gal 8332.8
